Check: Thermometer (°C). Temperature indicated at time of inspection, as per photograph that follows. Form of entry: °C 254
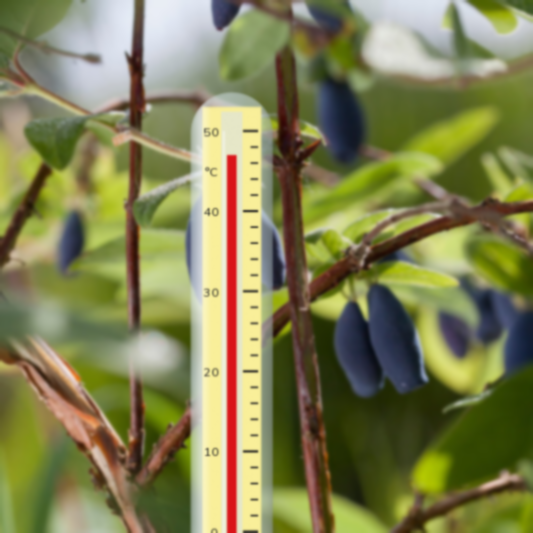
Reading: °C 47
